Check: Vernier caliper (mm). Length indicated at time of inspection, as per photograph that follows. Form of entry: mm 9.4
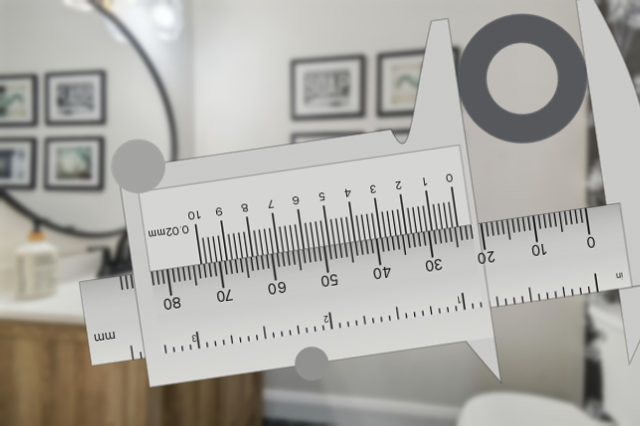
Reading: mm 24.5
